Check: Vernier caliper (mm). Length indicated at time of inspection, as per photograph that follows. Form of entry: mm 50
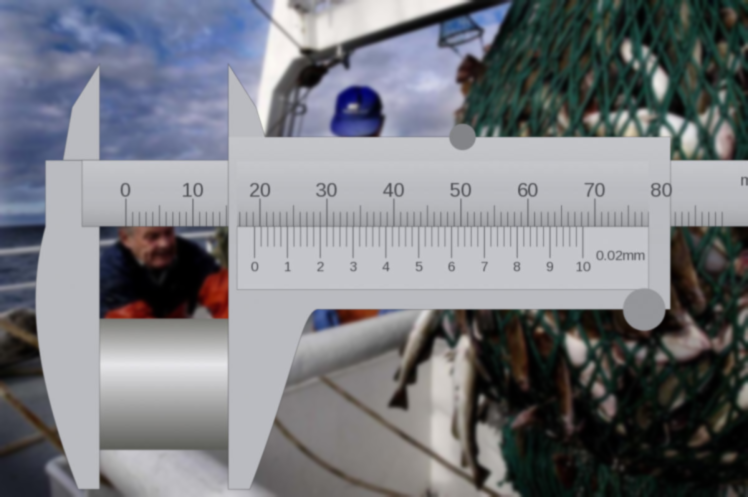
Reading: mm 19.2
